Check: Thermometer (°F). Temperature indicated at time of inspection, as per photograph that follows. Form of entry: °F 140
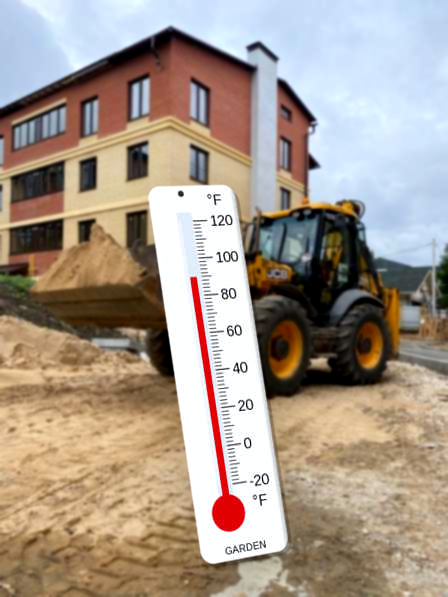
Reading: °F 90
